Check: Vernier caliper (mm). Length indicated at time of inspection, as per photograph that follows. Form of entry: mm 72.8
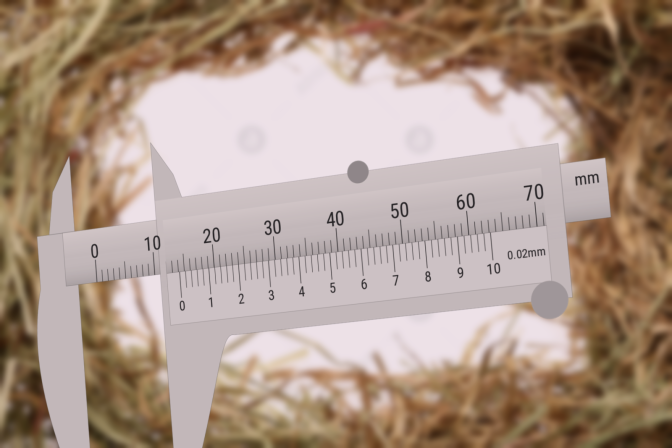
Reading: mm 14.2
